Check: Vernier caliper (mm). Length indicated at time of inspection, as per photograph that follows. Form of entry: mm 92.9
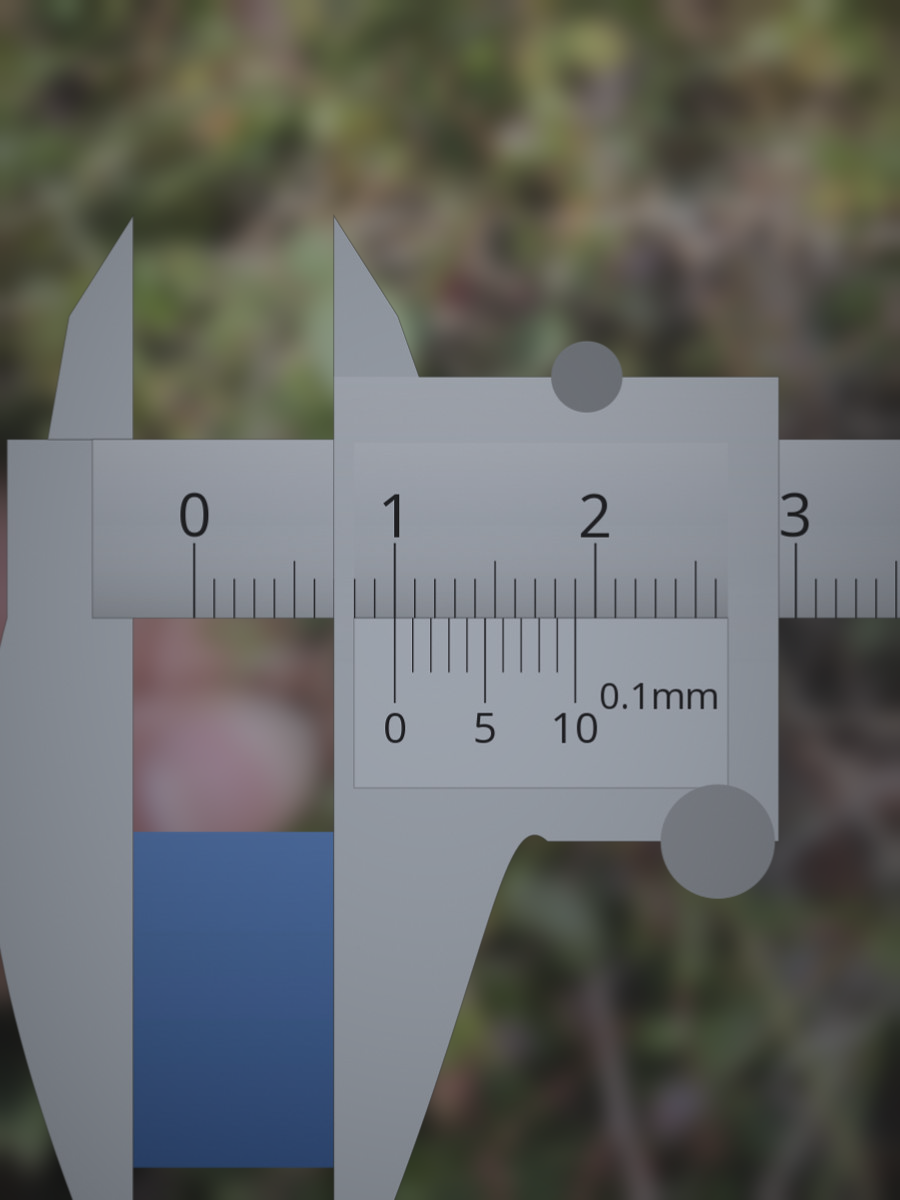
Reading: mm 10.0
